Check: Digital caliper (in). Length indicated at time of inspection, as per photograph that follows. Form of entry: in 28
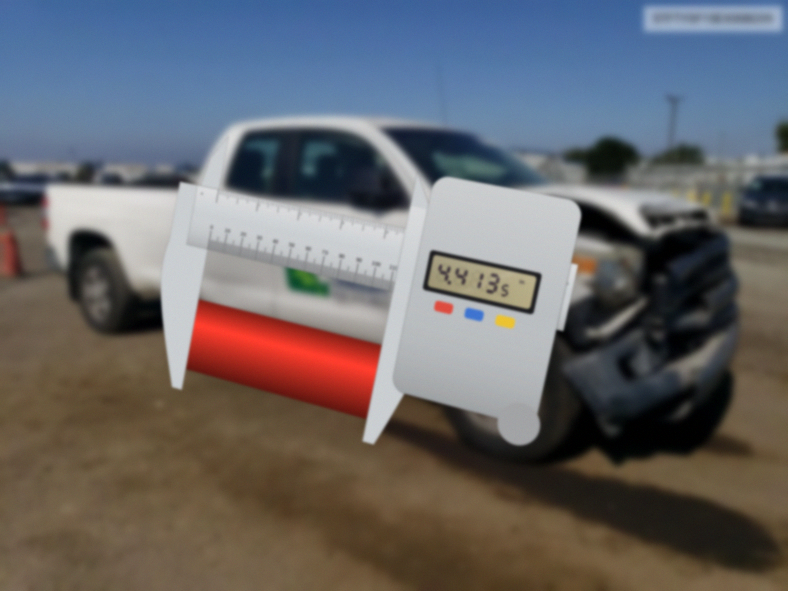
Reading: in 4.4135
